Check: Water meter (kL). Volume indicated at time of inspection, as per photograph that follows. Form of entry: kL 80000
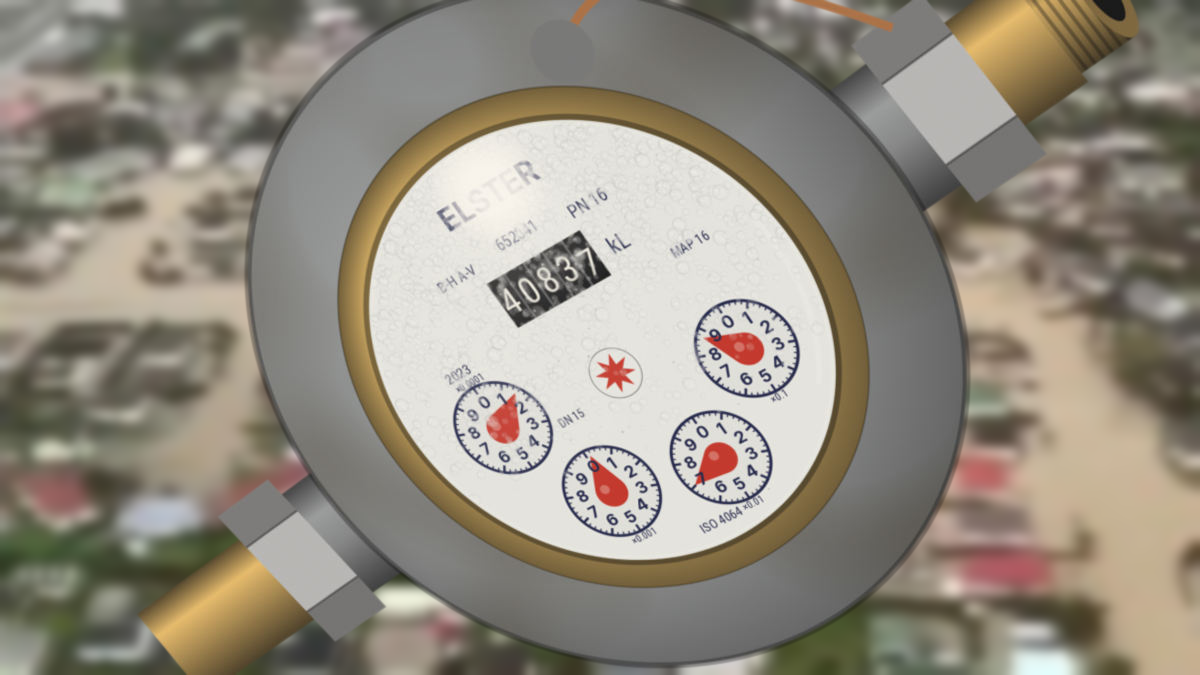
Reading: kL 40836.8701
